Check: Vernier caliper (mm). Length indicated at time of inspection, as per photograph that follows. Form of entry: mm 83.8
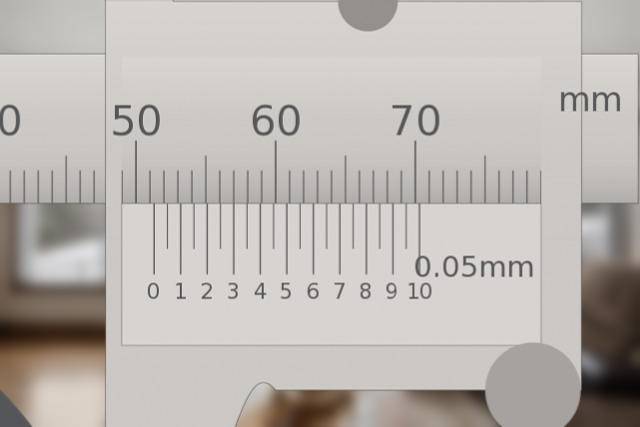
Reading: mm 51.3
